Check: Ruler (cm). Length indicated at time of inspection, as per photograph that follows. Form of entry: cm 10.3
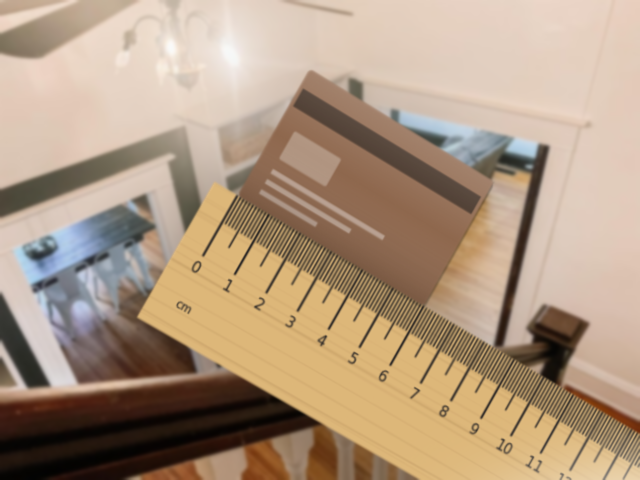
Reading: cm 6
